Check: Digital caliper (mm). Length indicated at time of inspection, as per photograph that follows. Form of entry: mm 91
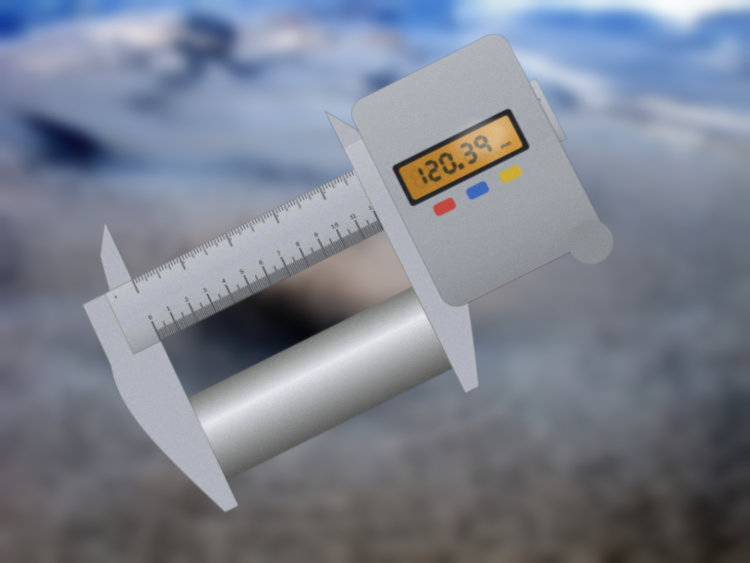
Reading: mm 120.39
